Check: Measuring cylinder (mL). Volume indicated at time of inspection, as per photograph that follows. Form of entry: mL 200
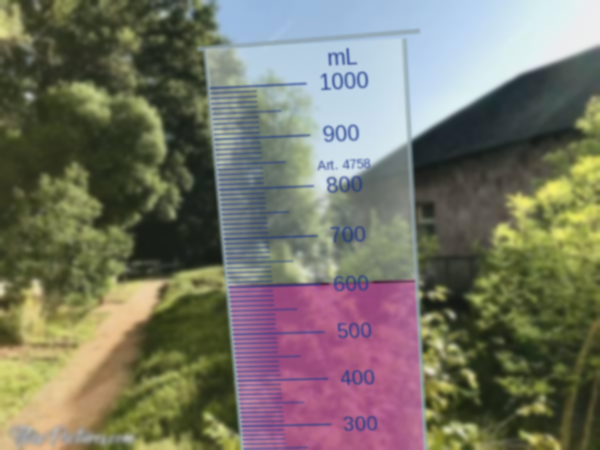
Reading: mL 600
